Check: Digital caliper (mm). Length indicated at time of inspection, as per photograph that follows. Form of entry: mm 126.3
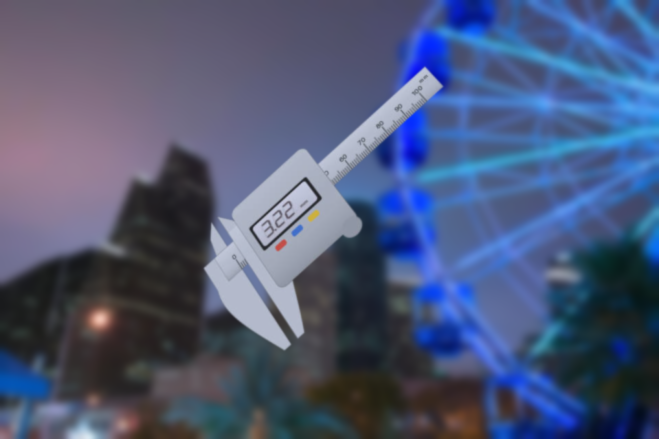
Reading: mm 3.22
